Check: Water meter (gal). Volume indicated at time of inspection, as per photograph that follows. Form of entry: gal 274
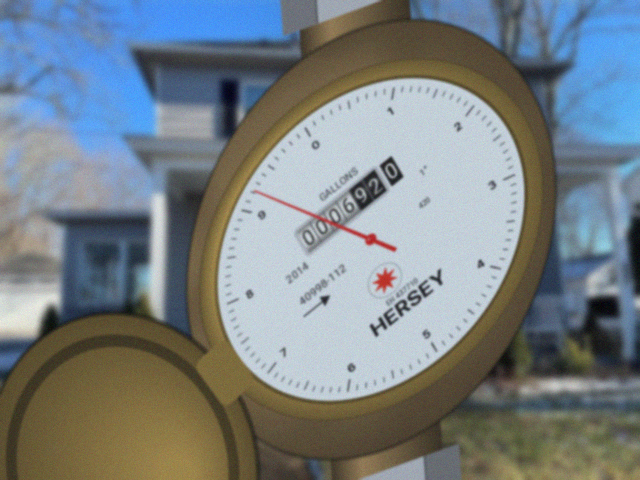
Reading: gal 6919.2
